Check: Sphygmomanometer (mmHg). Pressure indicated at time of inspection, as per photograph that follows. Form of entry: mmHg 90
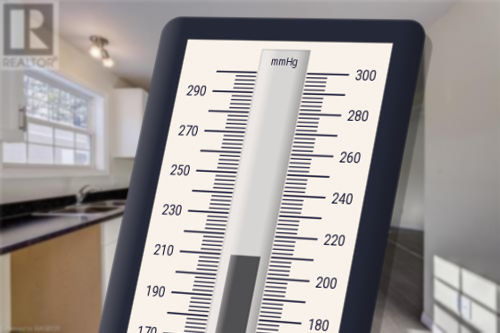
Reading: mmHg 210
